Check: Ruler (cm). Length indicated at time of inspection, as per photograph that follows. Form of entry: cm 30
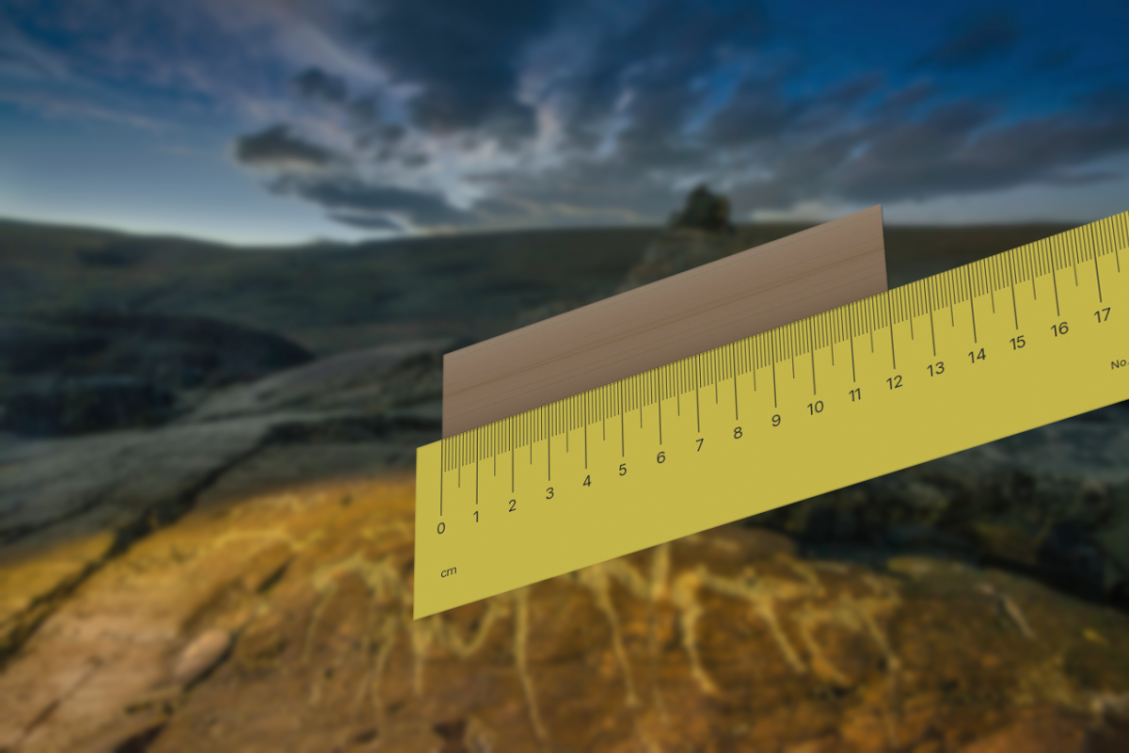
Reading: cm 12
